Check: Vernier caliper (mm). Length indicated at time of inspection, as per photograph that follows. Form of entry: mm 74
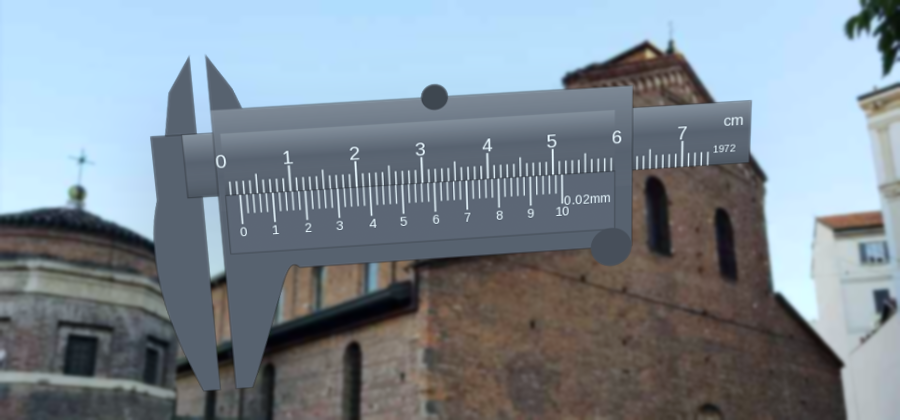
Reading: mm 2.4
